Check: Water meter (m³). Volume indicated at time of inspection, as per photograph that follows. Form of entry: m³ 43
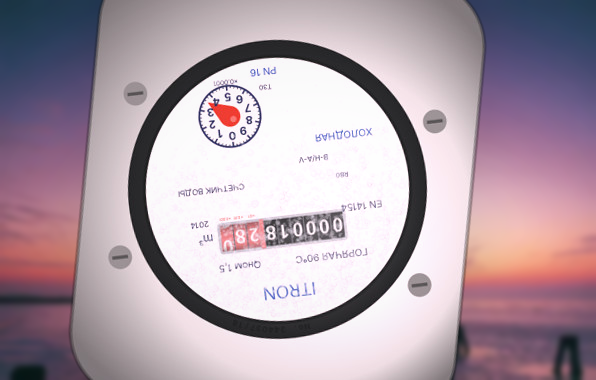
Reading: m³ 18.2803
